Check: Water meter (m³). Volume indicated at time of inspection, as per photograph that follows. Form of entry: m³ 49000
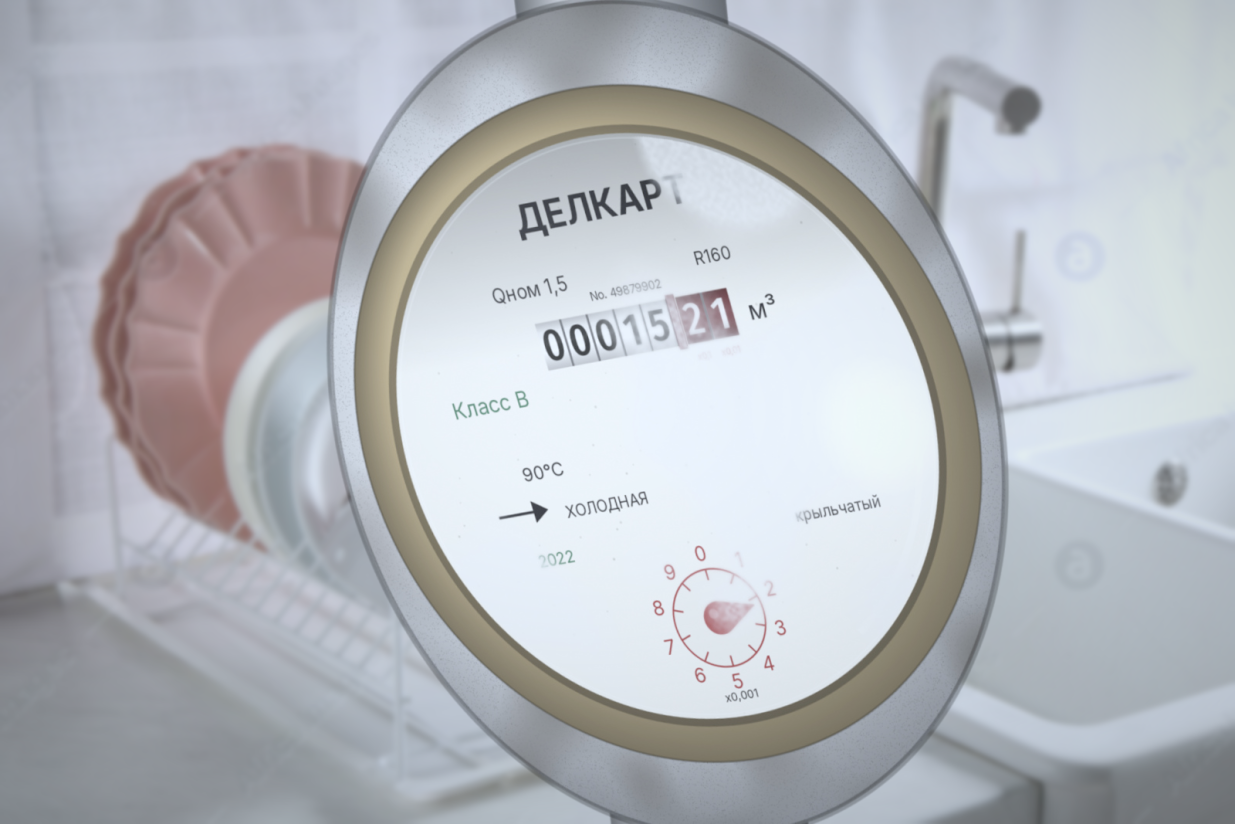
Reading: m³ 15.212
